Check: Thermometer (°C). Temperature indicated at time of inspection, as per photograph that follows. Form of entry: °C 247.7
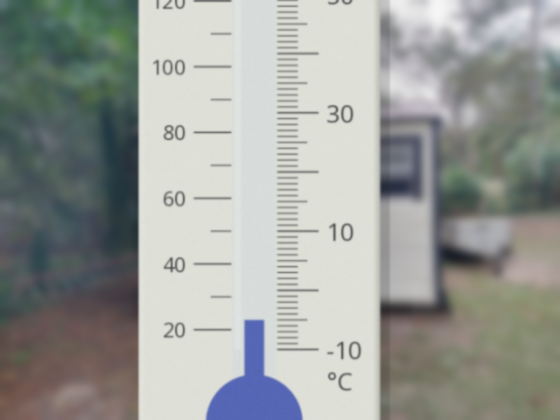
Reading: °C -5
